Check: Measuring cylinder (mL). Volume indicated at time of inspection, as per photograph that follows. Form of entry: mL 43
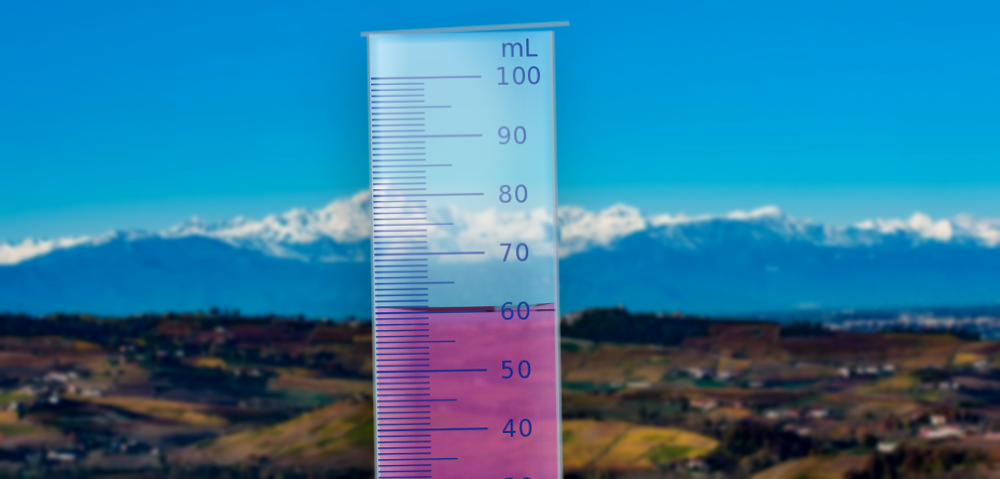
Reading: mL 60
